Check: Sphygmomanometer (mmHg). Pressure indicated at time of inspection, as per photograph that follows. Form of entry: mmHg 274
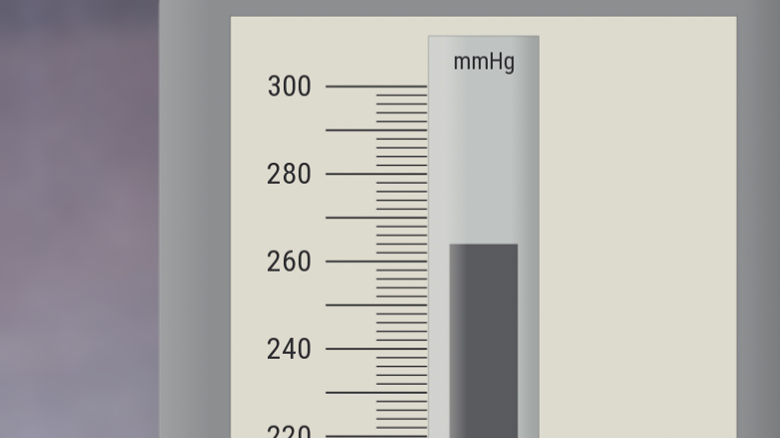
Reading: mmHg 264
